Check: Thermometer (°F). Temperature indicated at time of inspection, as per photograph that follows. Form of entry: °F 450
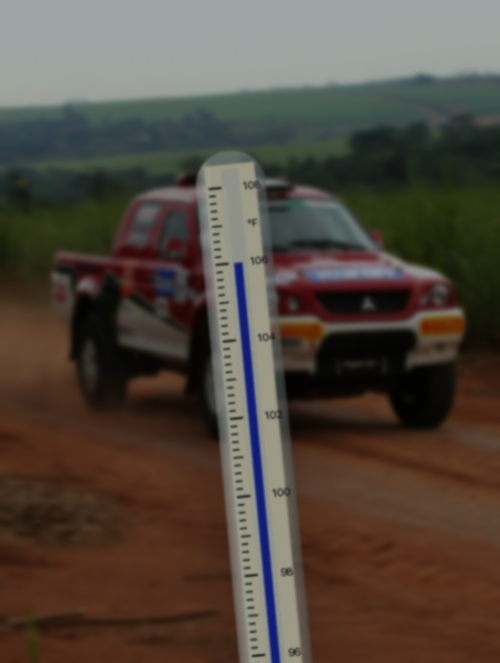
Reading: °F 106
